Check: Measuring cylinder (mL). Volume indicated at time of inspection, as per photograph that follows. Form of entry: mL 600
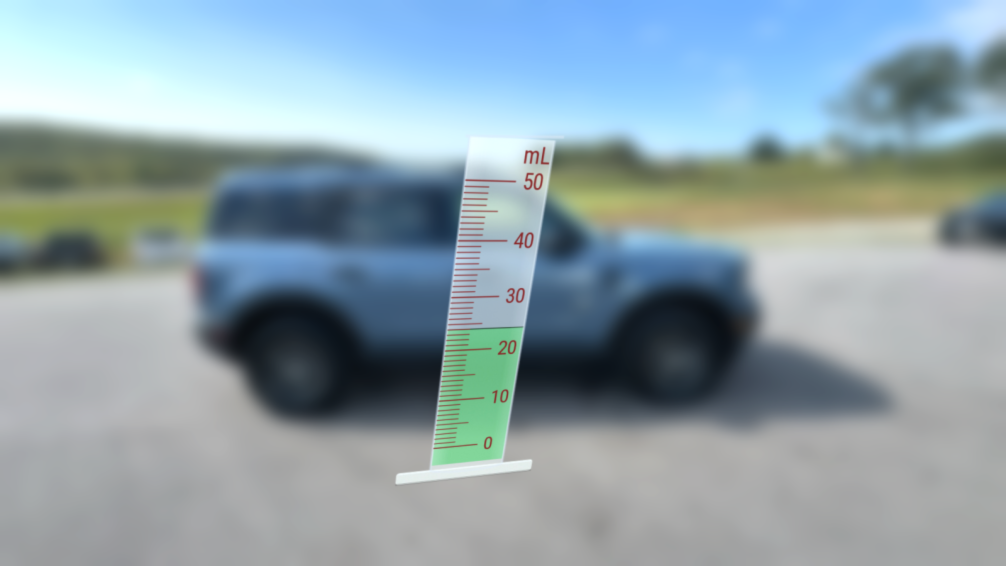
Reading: mL 24
